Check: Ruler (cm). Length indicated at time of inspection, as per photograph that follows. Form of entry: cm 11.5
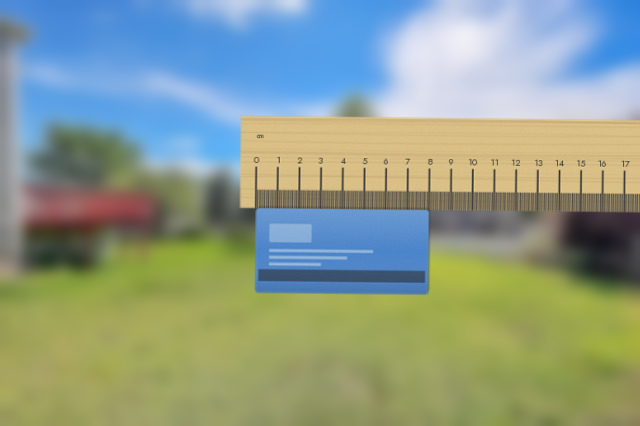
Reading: cm 8
